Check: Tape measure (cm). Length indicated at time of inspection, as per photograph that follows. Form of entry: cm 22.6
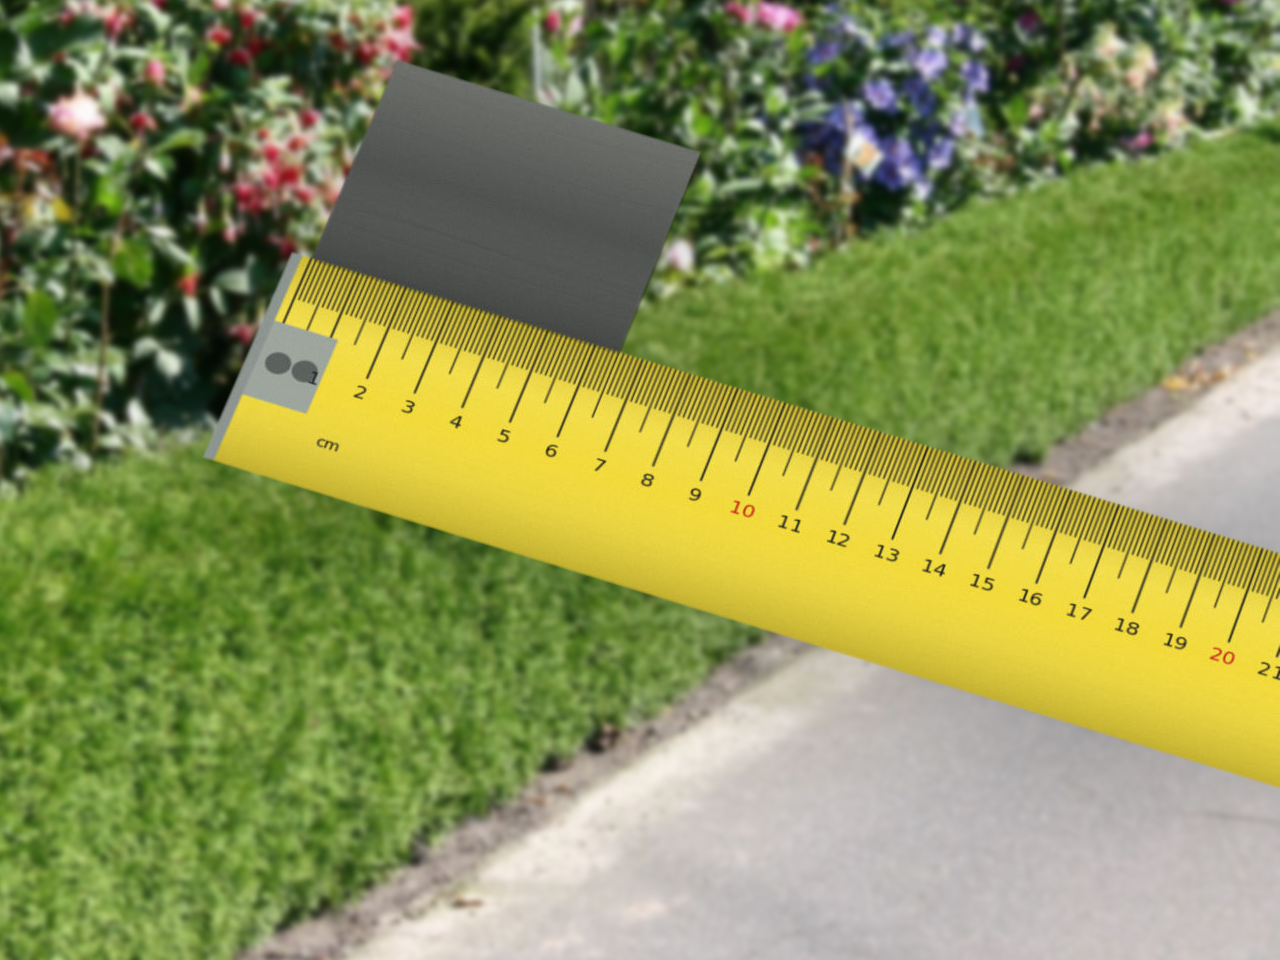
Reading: cm 6.5
